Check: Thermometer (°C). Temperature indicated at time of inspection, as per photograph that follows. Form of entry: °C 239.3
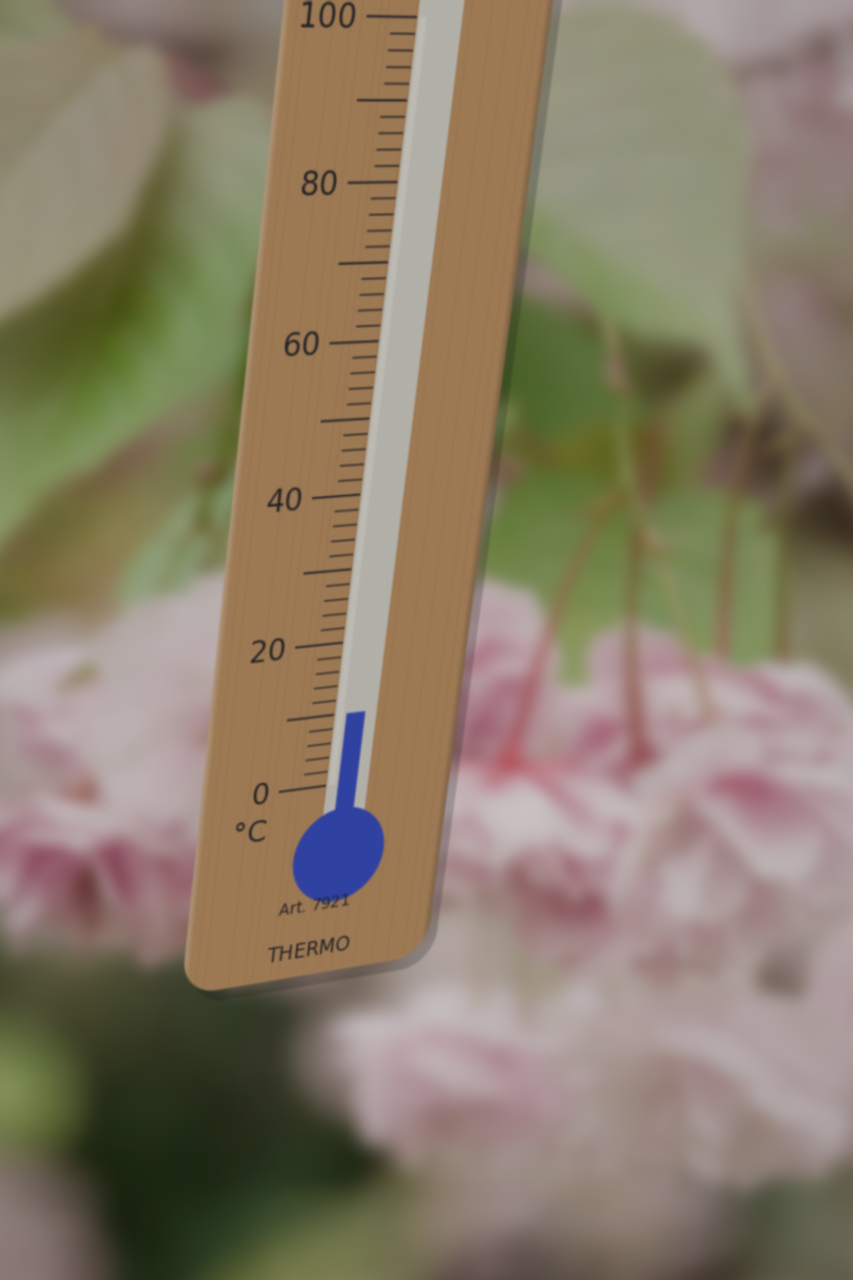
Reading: °C 10
